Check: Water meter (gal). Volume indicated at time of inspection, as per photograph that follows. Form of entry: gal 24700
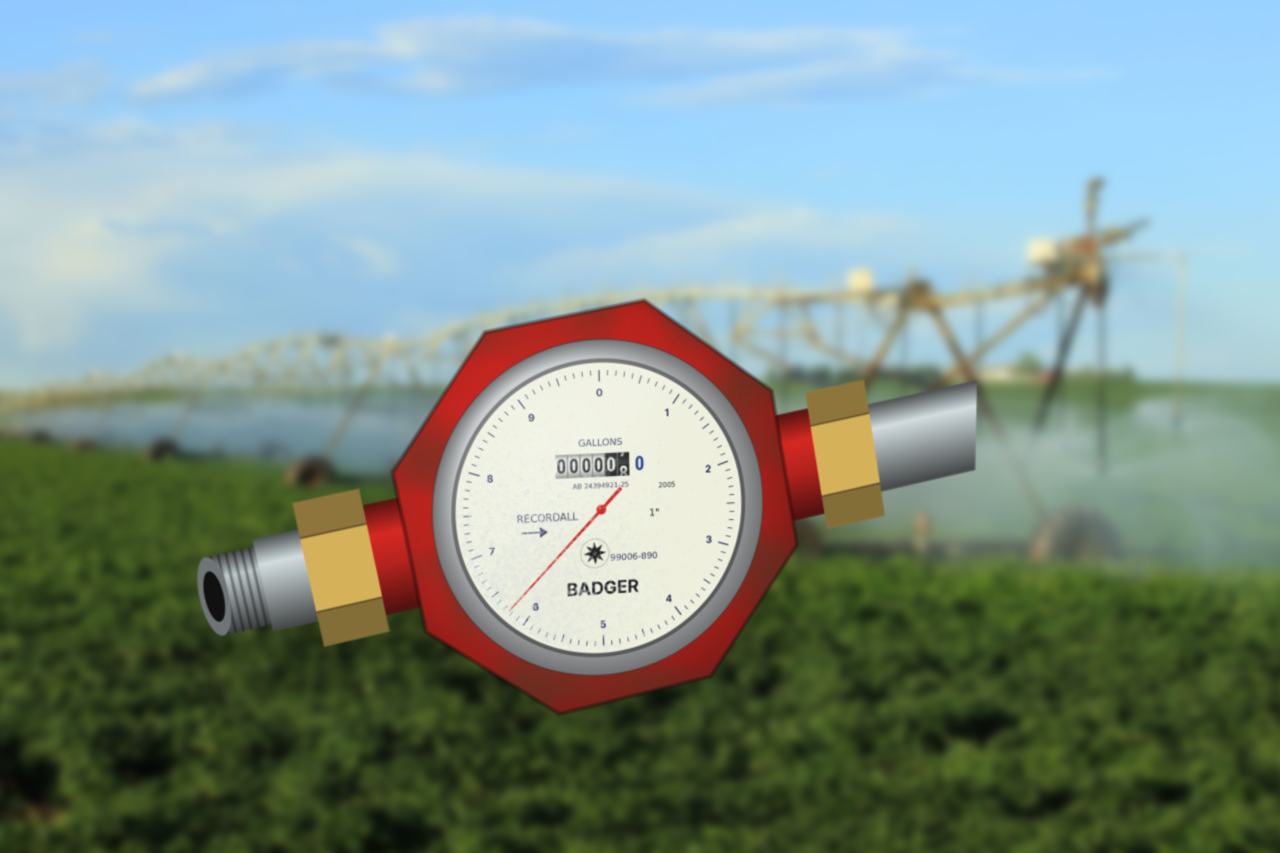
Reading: gal 76.2
